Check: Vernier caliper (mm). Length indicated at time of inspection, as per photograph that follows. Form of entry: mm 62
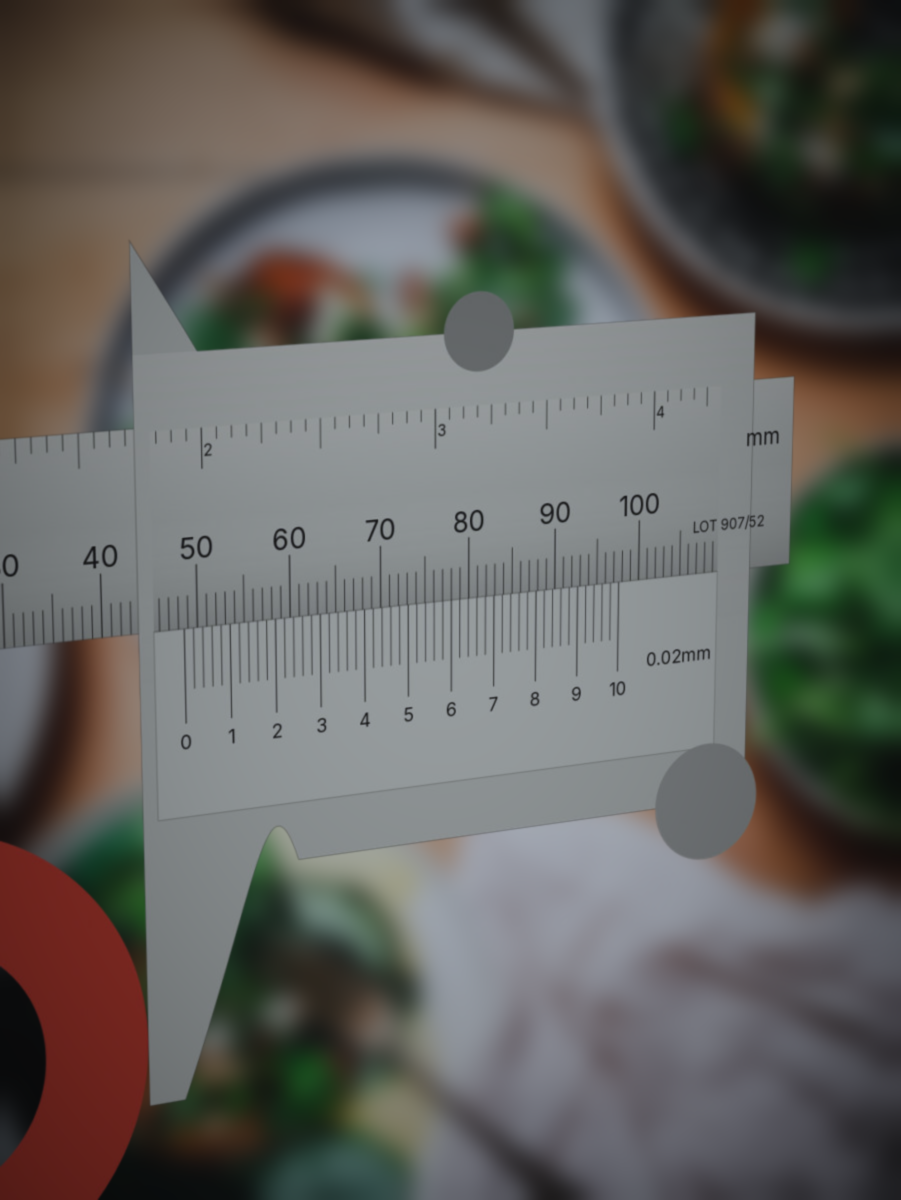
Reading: mm 48.6
